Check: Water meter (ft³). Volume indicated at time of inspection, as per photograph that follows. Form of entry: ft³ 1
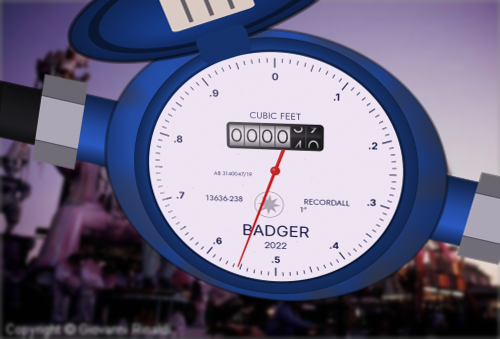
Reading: ft³ 39.55
